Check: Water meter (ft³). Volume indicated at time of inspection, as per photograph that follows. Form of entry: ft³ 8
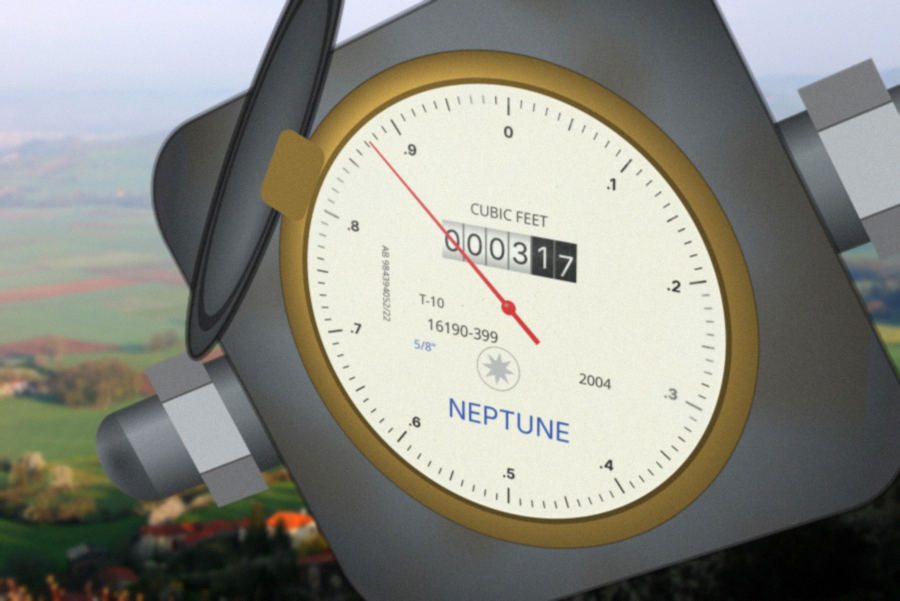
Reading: ft³ 316.87
